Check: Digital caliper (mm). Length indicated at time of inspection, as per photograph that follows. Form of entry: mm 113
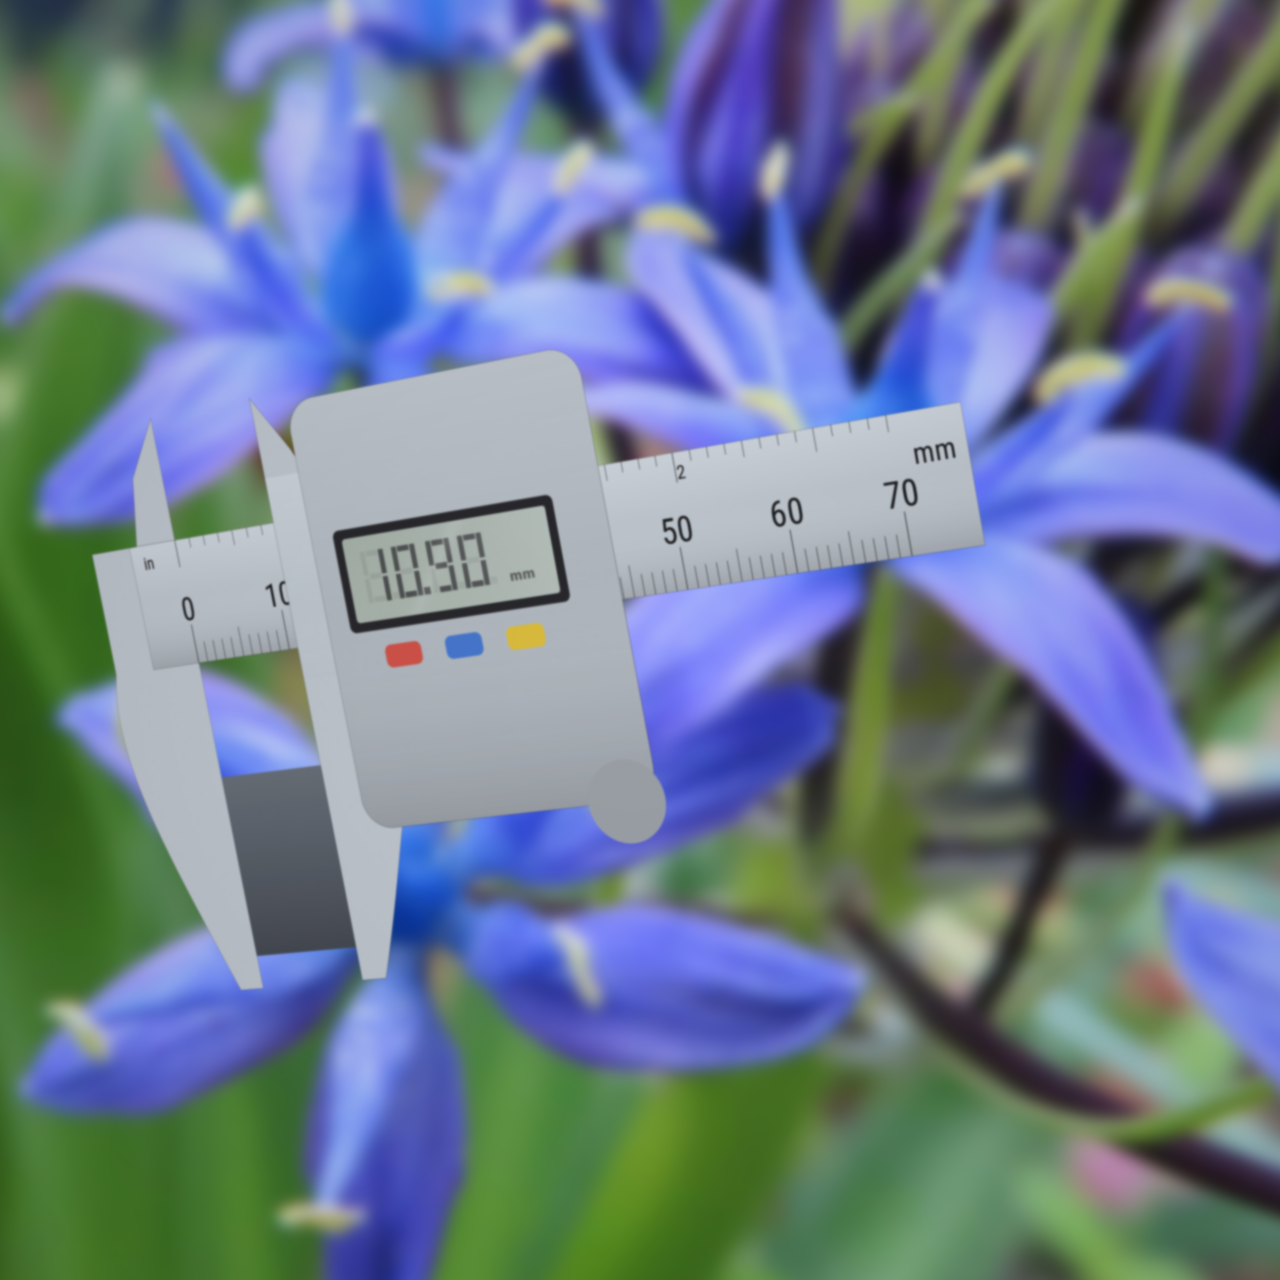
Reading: mm 10.90
